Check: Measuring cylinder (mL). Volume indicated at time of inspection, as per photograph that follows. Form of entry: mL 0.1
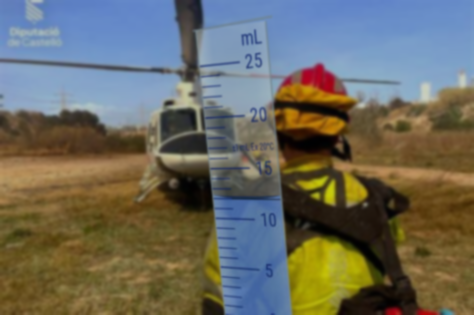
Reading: mL 12
